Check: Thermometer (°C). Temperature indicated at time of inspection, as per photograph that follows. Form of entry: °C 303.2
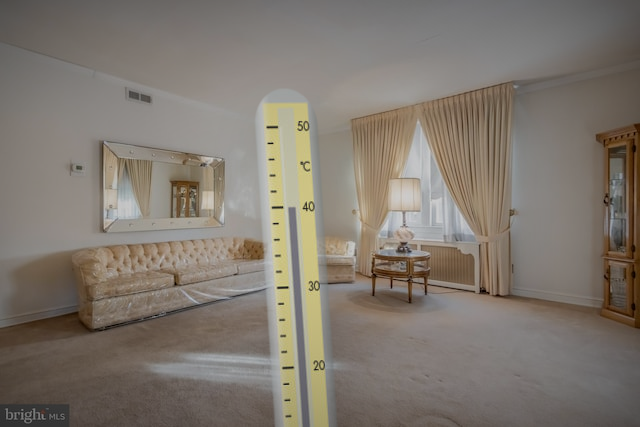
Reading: °C 40
